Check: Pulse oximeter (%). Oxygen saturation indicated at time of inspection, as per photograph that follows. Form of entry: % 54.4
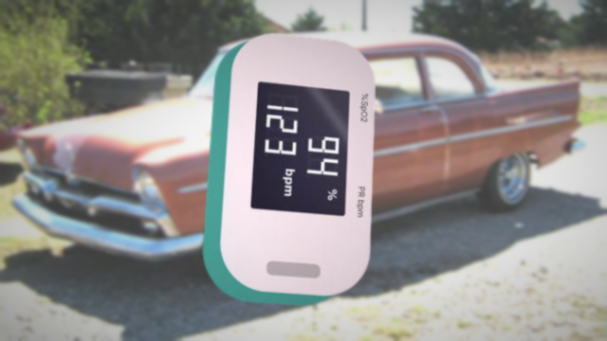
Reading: % 94
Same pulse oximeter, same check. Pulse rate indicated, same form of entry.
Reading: bpm 123
